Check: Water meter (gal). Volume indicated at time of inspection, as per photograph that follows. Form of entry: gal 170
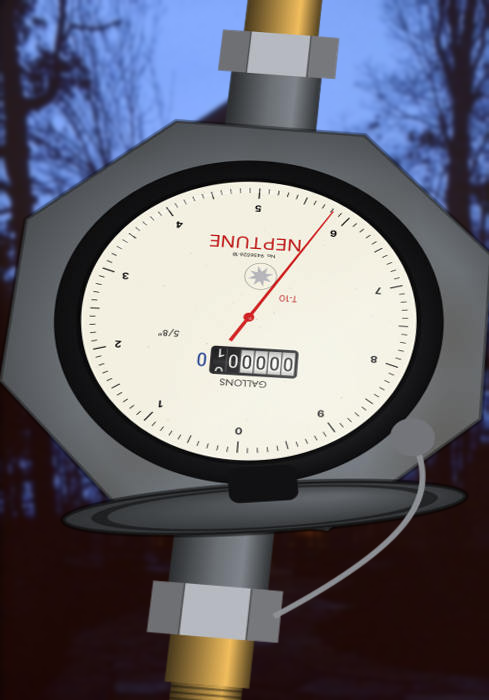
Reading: gal 5.8
